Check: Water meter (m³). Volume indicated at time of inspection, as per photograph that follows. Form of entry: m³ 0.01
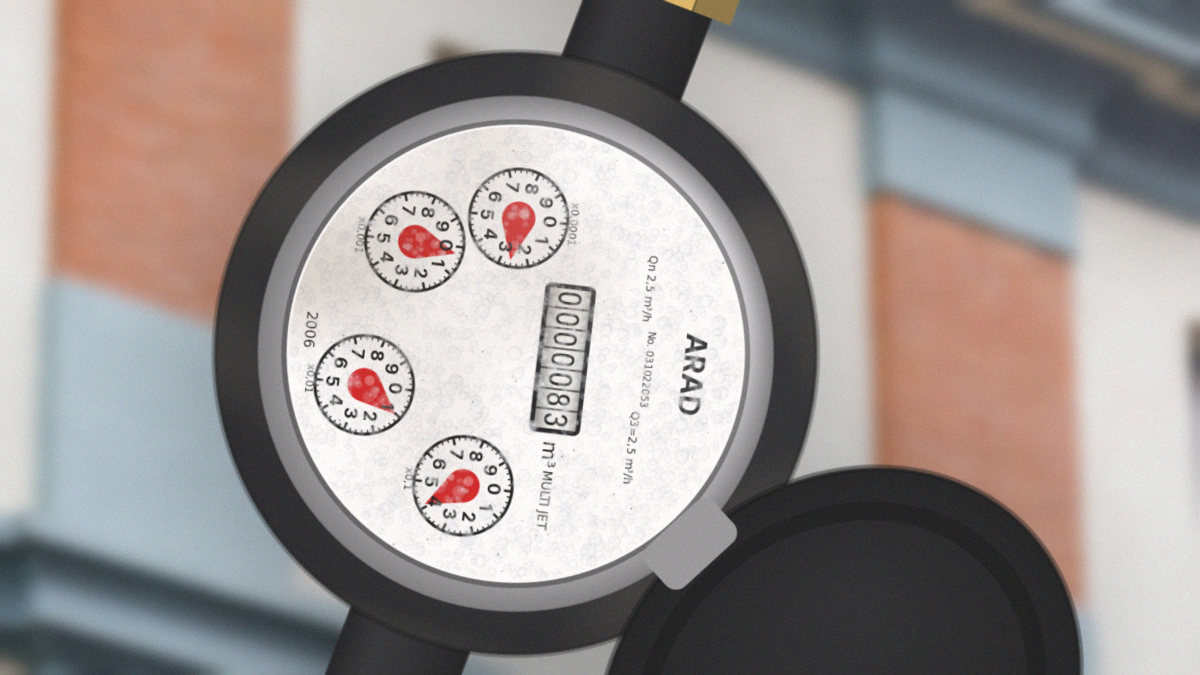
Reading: m³ 83.4102
